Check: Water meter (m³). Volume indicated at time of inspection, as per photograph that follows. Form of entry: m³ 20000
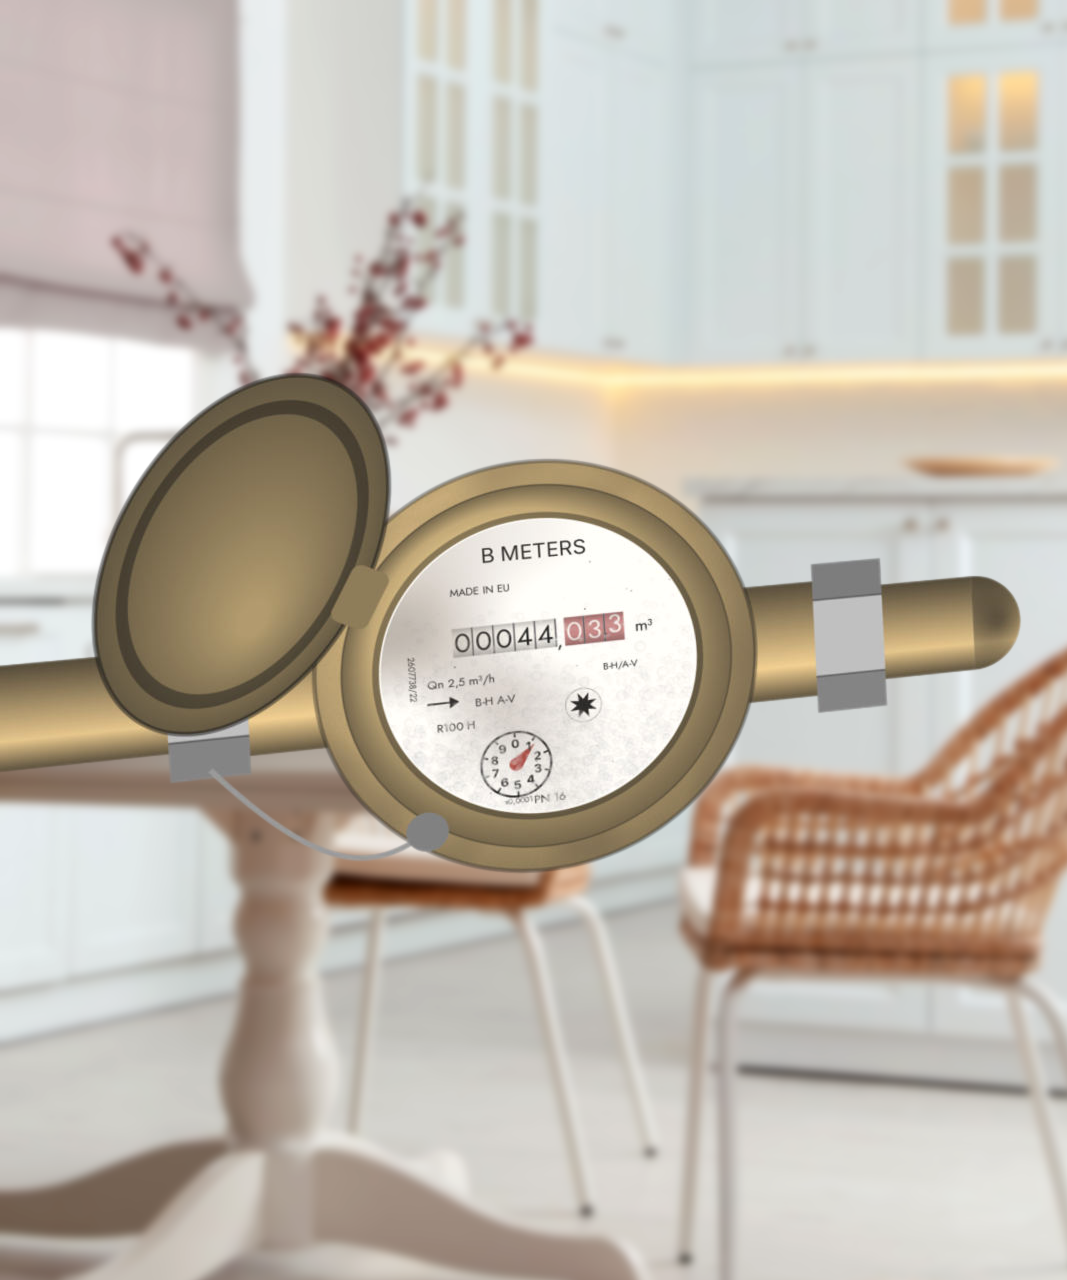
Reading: m³ 44.0331
